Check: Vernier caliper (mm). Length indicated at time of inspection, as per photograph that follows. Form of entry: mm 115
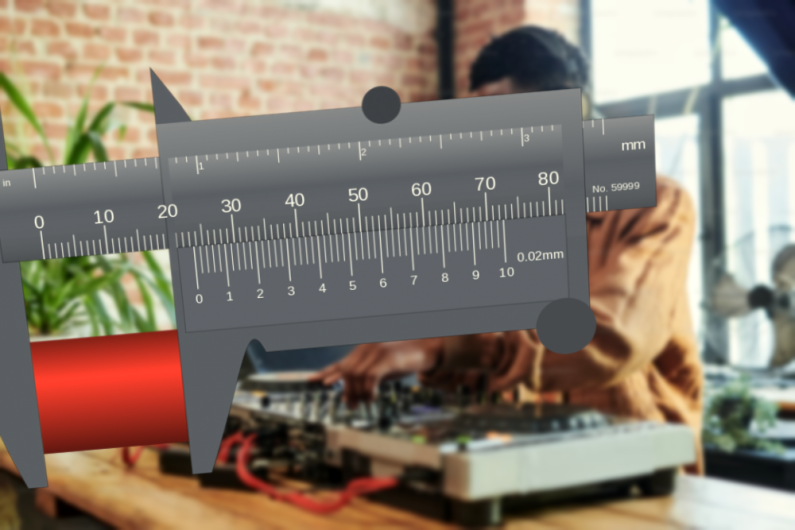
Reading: mm 23.6
